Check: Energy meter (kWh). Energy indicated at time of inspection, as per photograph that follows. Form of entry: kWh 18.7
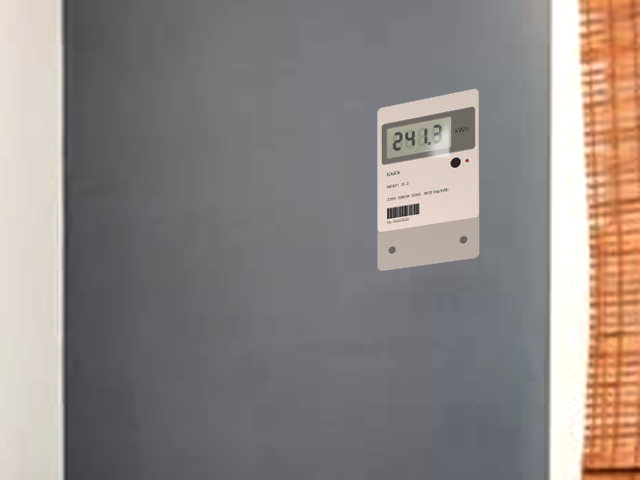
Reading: kWh 241.3
